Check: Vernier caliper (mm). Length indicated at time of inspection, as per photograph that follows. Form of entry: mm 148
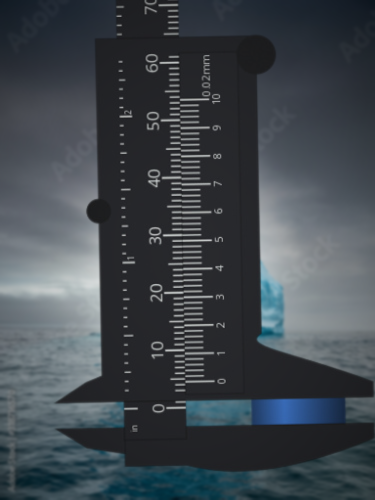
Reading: mm 4.5
